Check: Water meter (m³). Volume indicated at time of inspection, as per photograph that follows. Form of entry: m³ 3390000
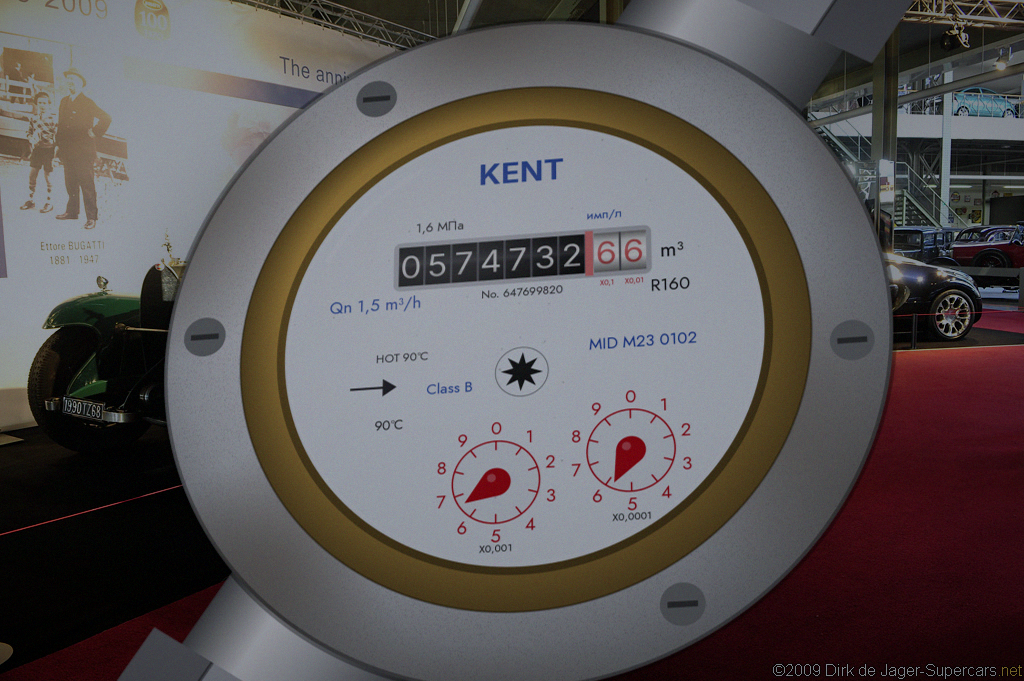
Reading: m³ 574732.6665
